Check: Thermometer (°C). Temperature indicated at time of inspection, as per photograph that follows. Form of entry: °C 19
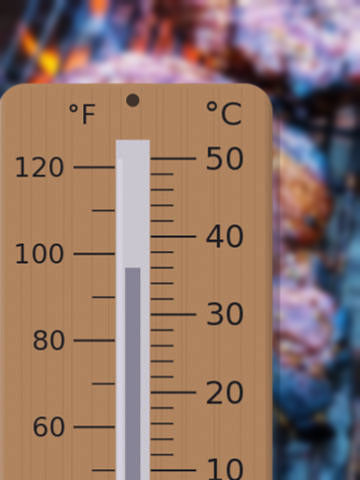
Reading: °C 36
